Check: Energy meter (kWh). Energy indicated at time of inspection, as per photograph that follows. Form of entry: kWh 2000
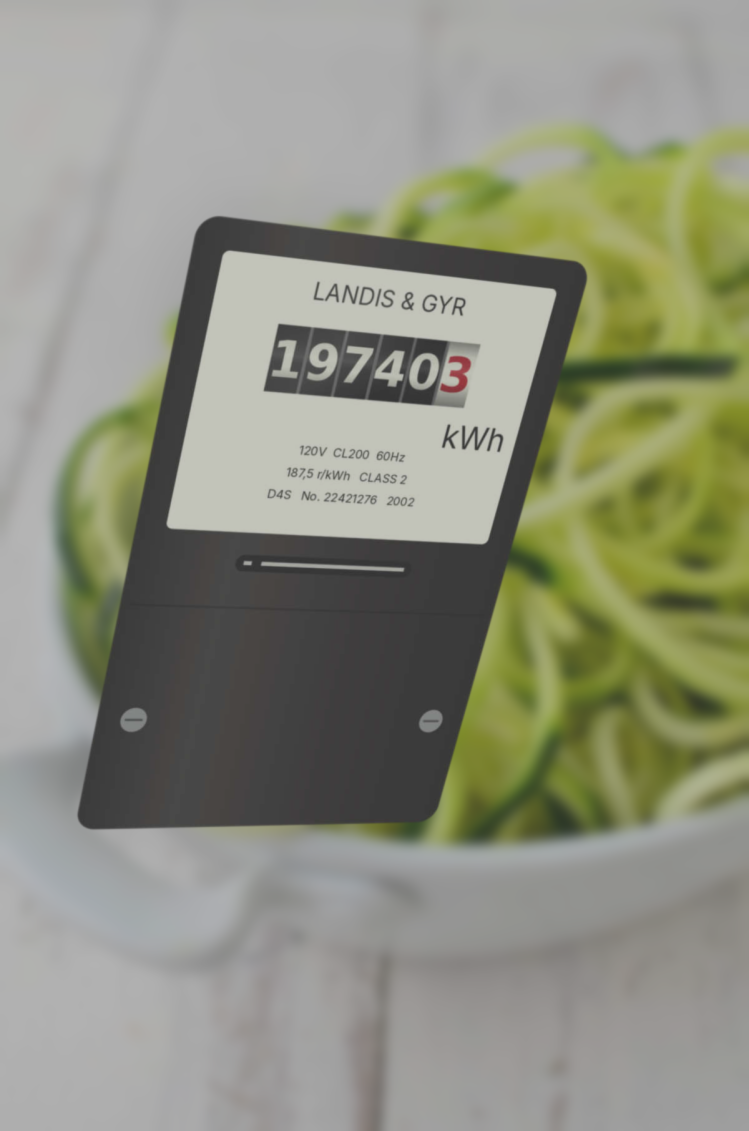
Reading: kWh 19740.3
